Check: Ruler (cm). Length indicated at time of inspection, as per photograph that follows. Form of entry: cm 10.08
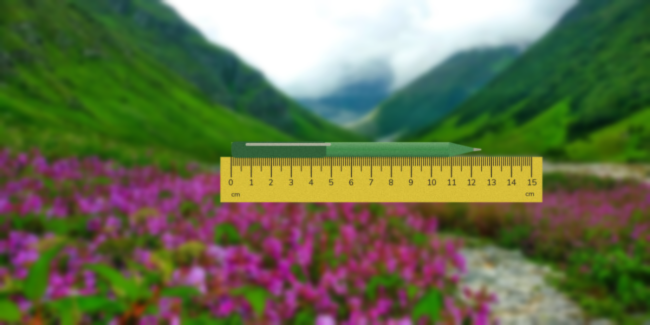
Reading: cm 12.5
